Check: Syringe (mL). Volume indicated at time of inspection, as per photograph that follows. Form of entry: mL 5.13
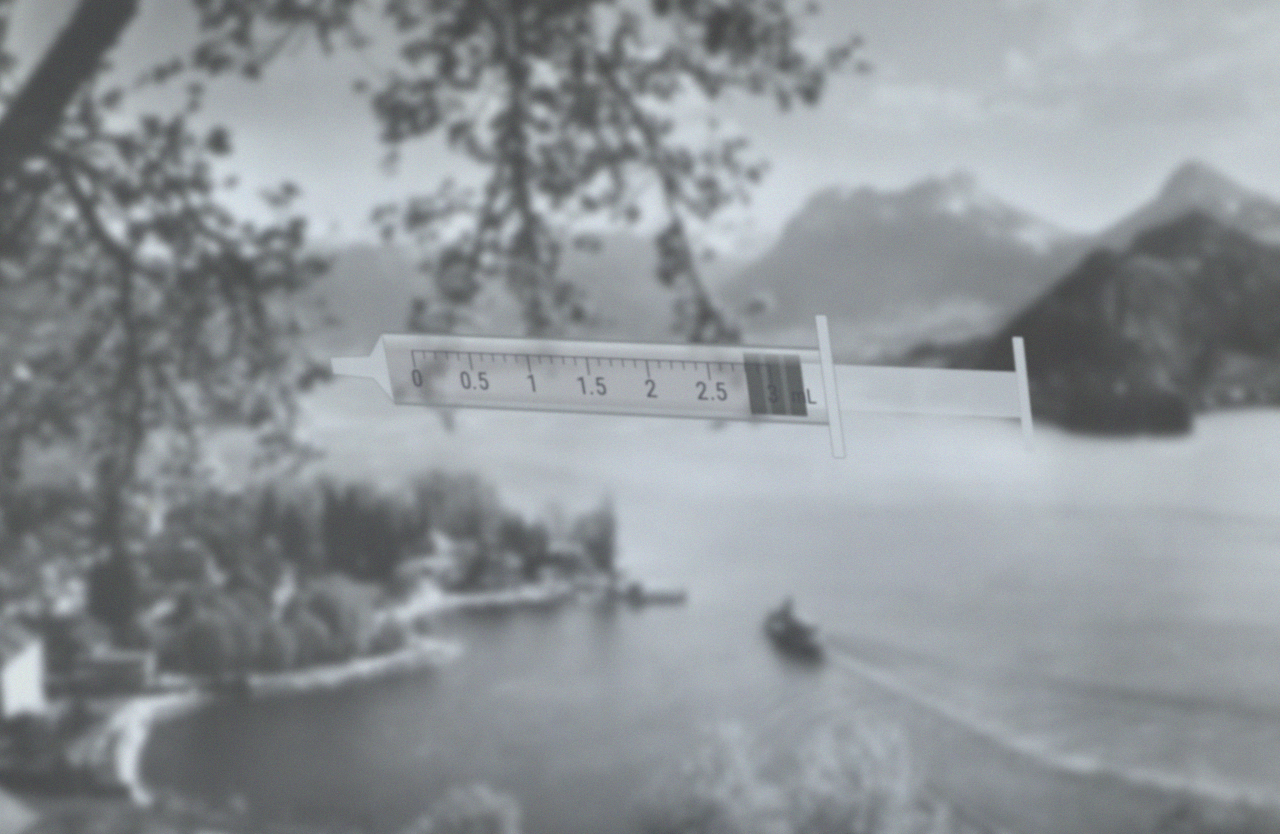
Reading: mL 2.8
